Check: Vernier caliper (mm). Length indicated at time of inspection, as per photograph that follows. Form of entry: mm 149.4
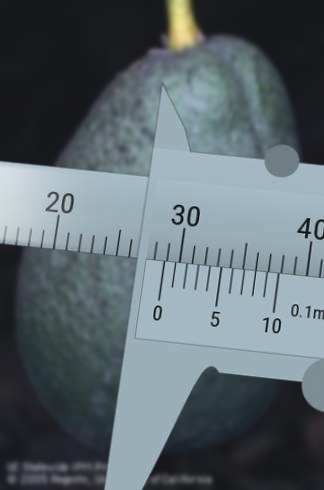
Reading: mm 28.8
